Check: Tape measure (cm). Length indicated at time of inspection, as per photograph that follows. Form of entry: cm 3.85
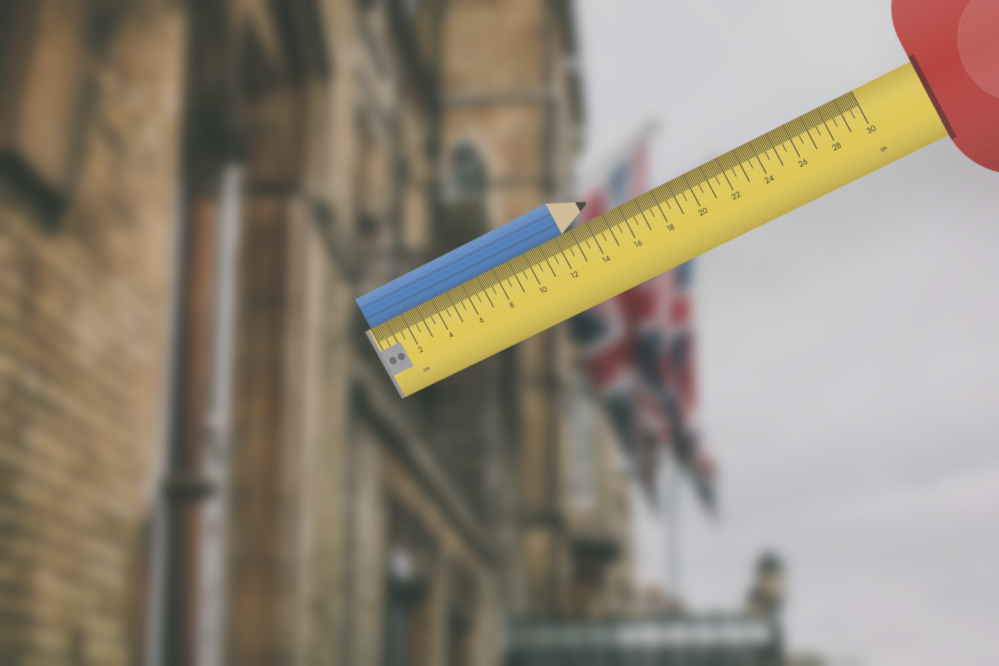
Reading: cm 14.5
